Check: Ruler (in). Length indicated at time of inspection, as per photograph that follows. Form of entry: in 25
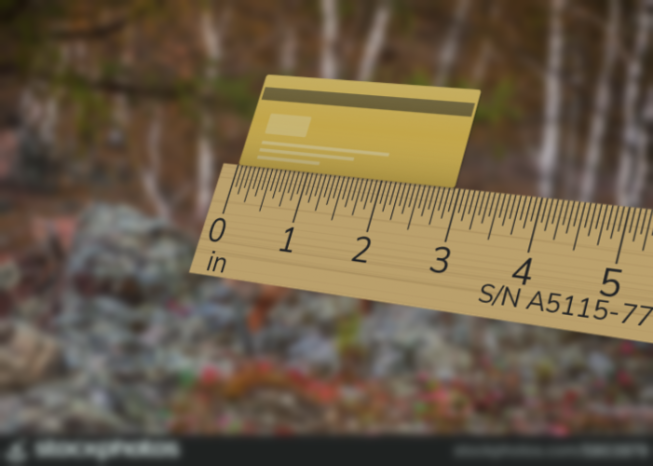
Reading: in 2.9375
